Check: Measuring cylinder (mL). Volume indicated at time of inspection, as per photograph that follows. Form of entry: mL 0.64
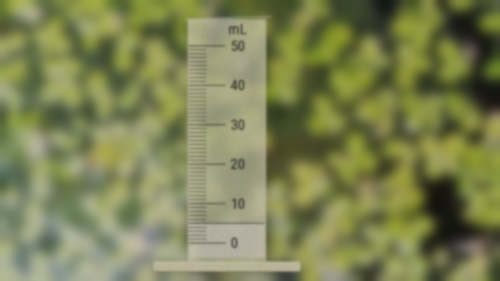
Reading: mL 5
